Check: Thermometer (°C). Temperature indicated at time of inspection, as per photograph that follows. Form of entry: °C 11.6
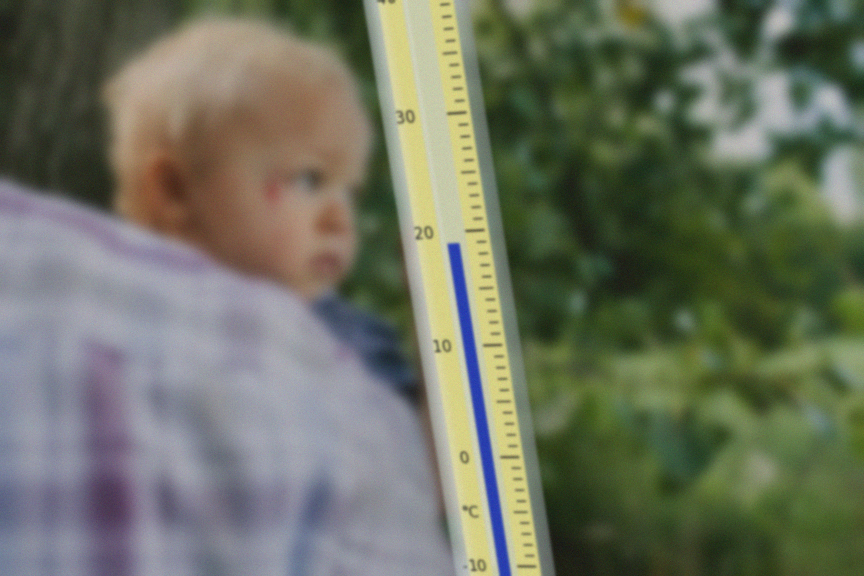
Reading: °C 19
